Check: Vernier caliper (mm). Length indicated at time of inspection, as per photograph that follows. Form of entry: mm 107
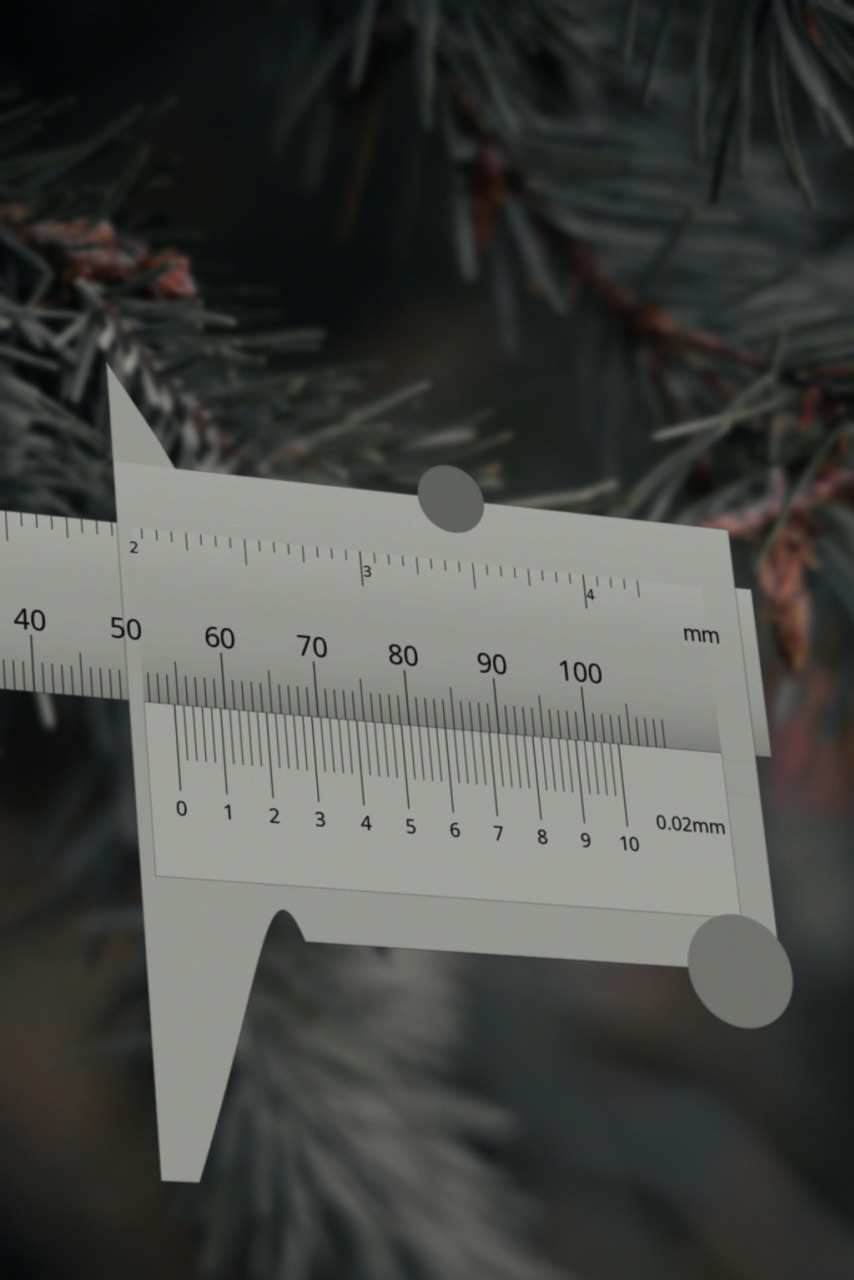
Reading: mm 54.6
